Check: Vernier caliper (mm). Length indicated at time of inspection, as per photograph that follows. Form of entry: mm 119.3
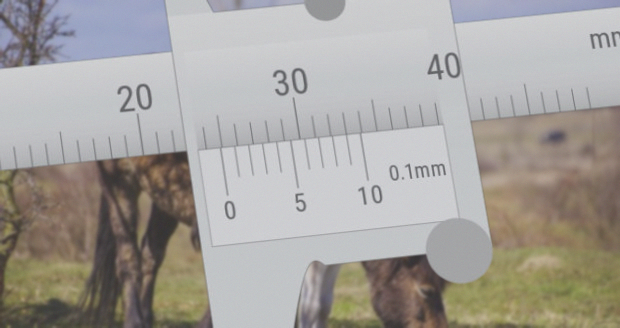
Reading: mm 24.9
